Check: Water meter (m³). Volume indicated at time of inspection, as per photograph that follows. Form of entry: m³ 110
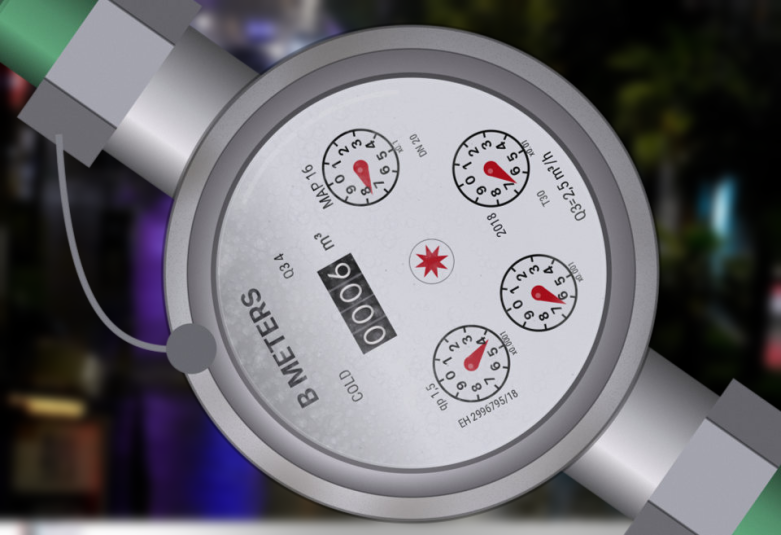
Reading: m³ 6.7664
